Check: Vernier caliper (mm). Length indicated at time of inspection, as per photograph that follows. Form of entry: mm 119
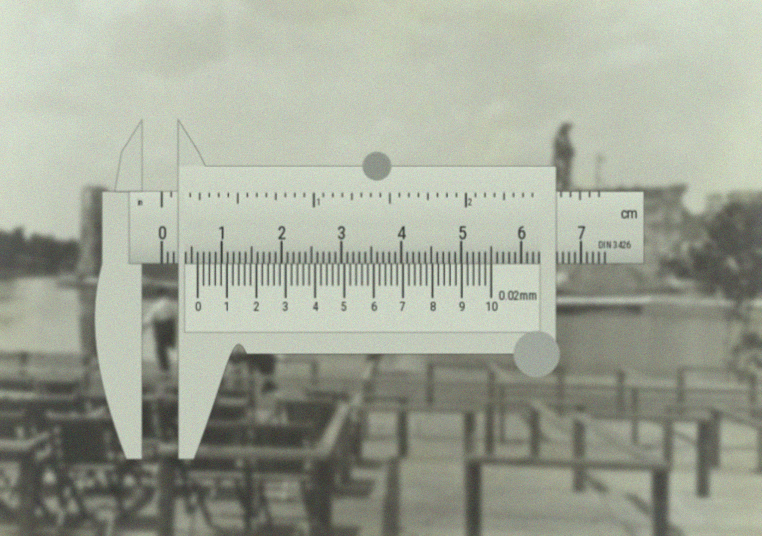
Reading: mm 6.0
